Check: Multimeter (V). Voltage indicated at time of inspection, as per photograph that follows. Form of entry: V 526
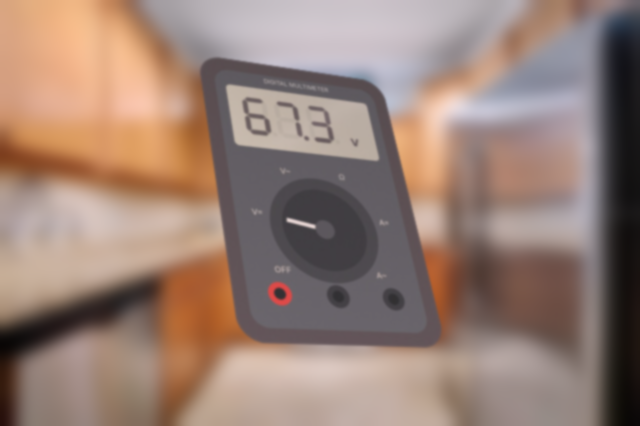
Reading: V 67.3
